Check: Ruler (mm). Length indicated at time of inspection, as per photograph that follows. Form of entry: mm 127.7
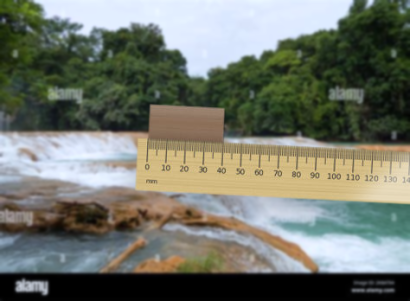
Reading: mm 40
